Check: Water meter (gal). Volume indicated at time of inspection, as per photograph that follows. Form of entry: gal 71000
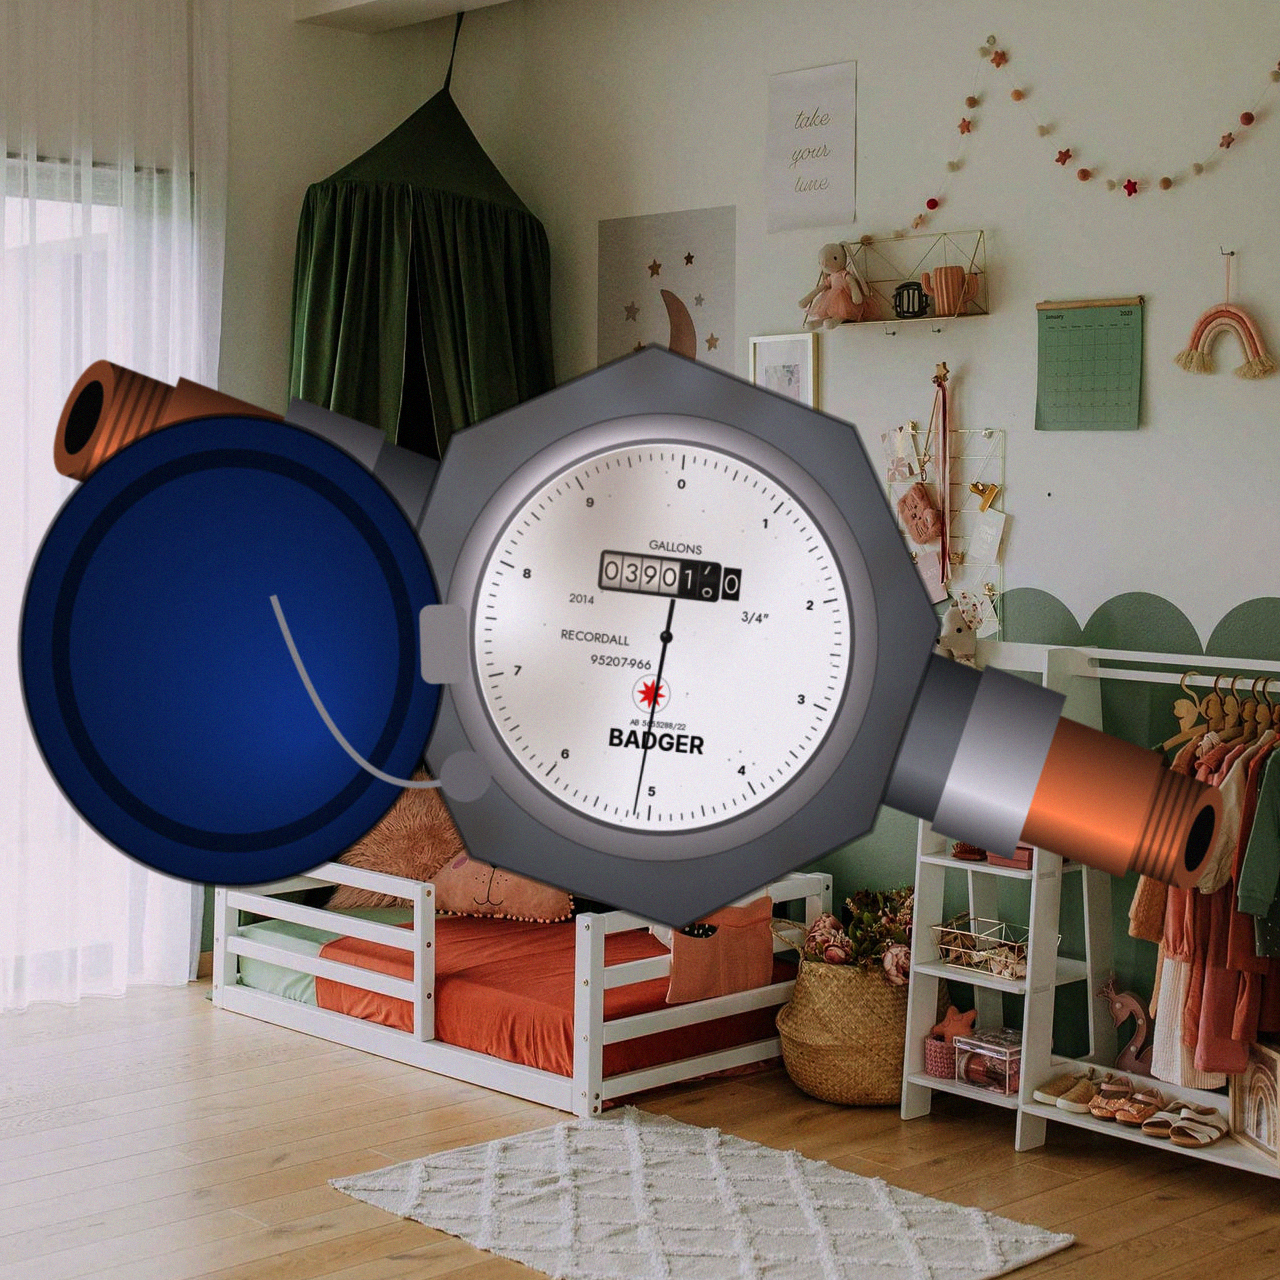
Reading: gal 390175.1
